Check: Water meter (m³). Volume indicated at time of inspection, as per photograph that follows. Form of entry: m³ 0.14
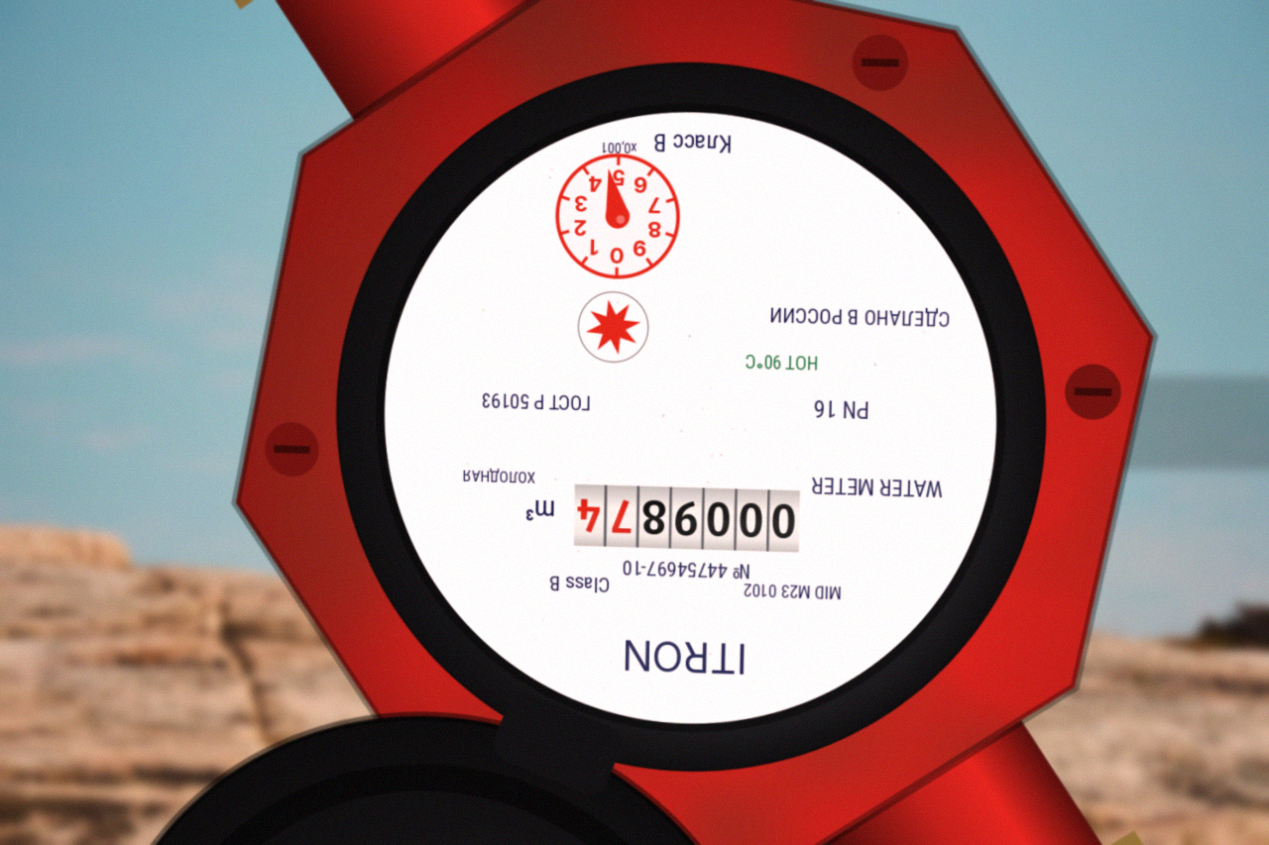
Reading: m³ 98.744
